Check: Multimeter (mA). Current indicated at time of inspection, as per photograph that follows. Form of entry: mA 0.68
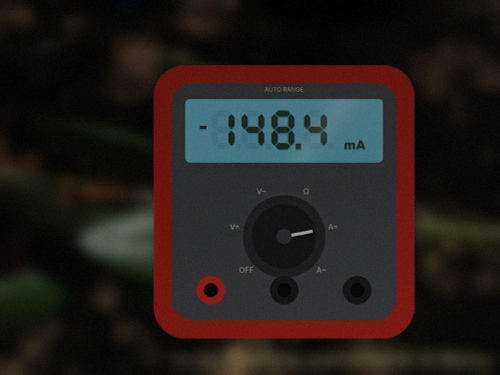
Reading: mA -148.4
